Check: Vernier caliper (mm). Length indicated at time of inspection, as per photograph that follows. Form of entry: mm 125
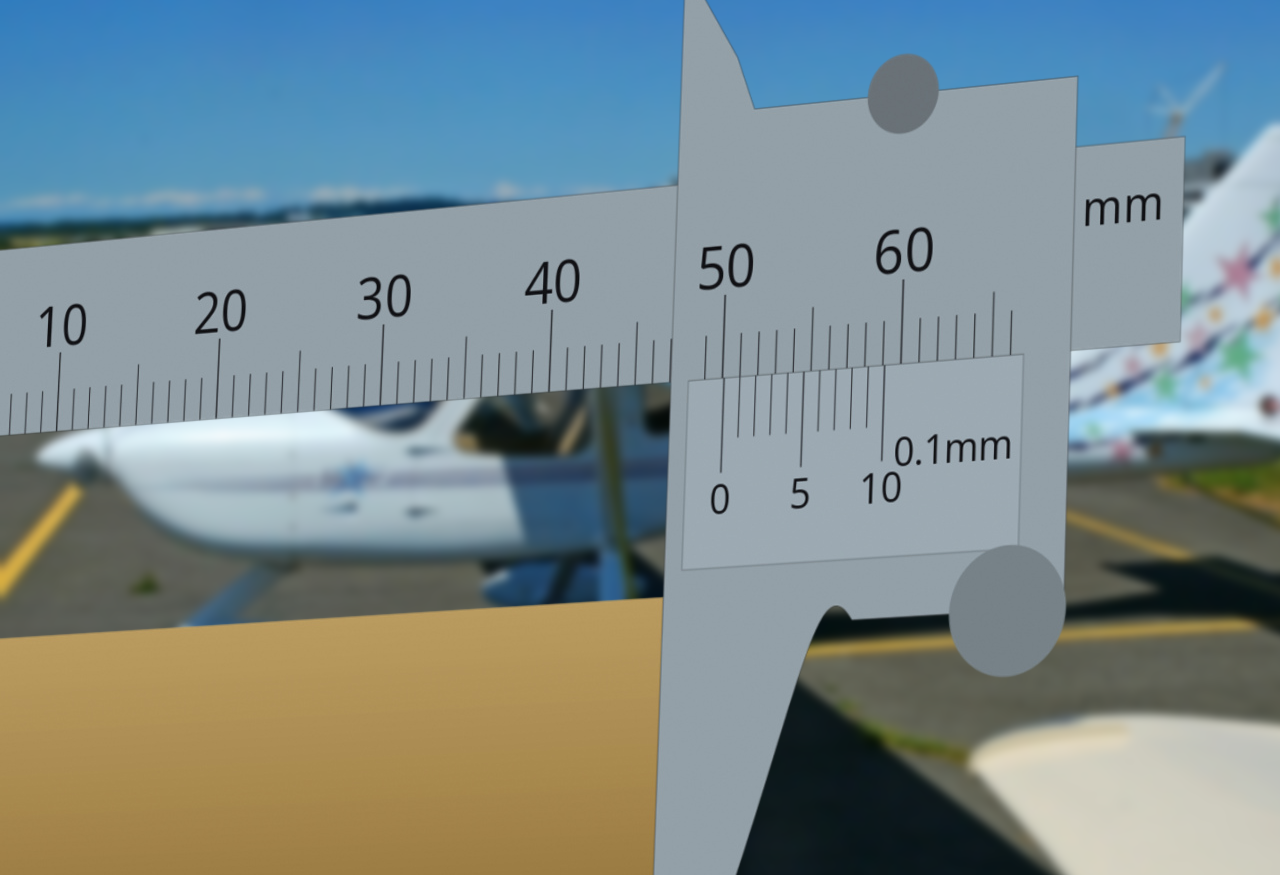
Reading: mm 50.1
